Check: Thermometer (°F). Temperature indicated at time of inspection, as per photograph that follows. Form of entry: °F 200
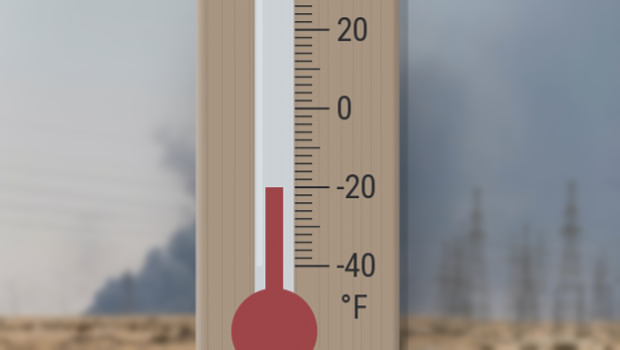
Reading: °F -20
